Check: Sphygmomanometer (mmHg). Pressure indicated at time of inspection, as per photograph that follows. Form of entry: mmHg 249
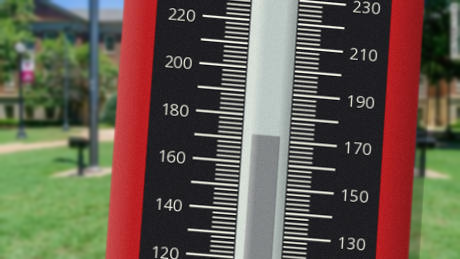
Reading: mmHg 172
